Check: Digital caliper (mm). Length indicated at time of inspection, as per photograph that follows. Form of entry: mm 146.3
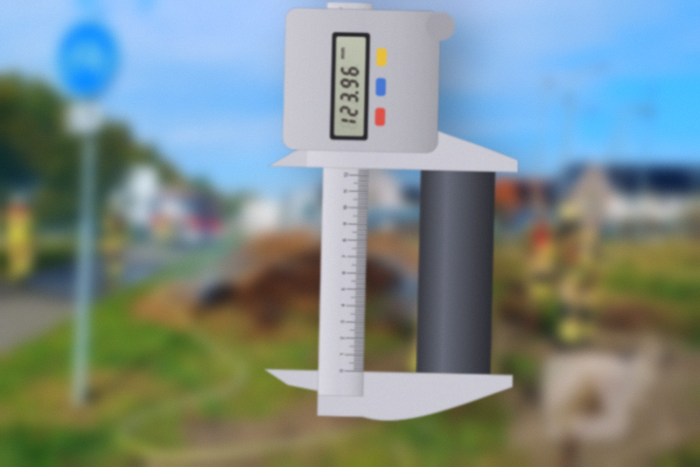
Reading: mm 123.96
